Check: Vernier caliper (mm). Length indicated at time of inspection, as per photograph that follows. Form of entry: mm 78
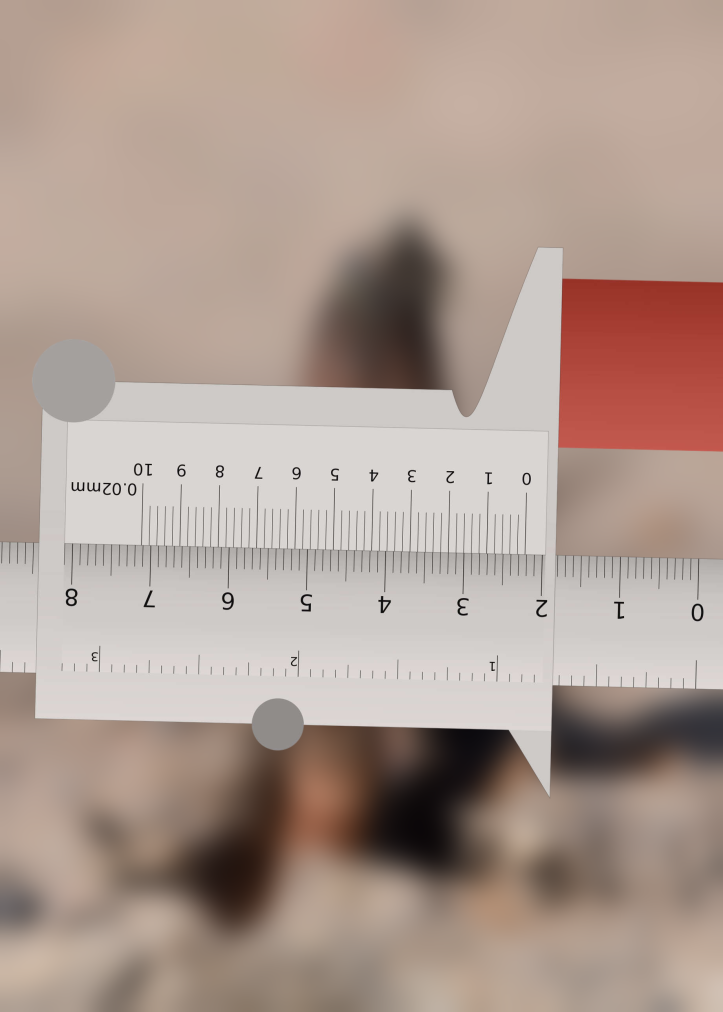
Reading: mm 22.2
